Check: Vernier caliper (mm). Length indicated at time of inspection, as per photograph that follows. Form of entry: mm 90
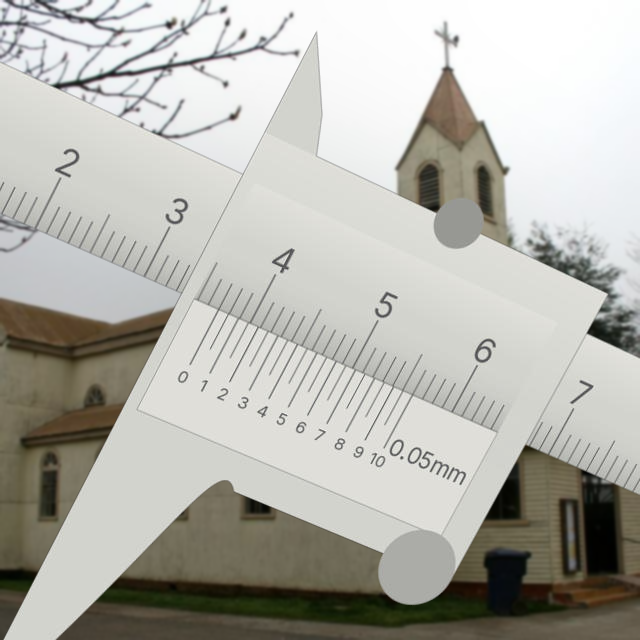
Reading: mm 37.0
